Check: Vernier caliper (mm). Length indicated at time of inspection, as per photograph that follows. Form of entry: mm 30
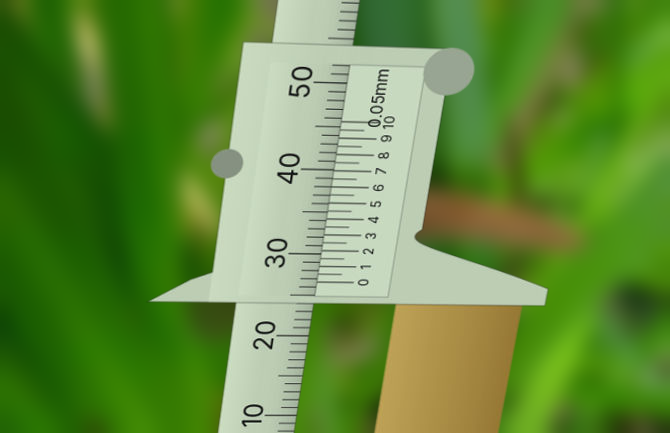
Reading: mm 26.6
